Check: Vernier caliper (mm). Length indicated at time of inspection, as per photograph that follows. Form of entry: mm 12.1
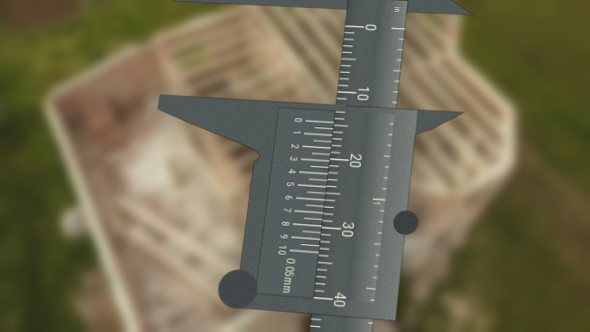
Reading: mm 14.6
